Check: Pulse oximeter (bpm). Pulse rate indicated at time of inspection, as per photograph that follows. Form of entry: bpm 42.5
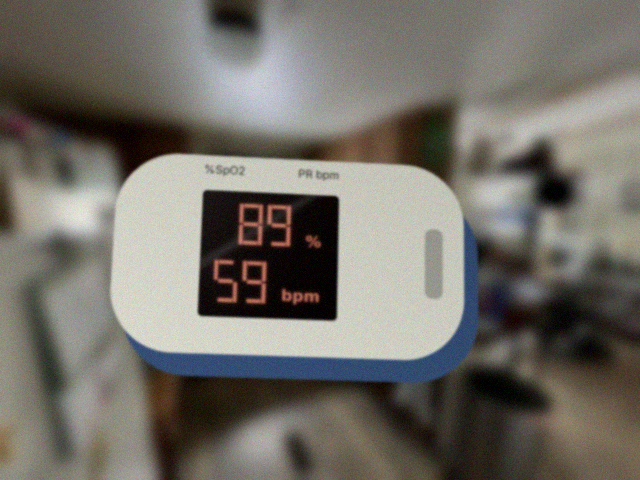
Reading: bpm 59
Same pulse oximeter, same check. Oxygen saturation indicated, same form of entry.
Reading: % 89
